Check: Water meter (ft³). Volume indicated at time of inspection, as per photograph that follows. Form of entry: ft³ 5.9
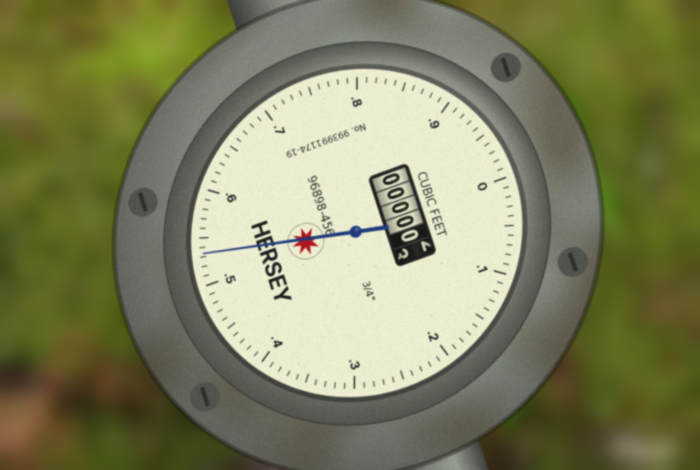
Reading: ft³ 2.53
